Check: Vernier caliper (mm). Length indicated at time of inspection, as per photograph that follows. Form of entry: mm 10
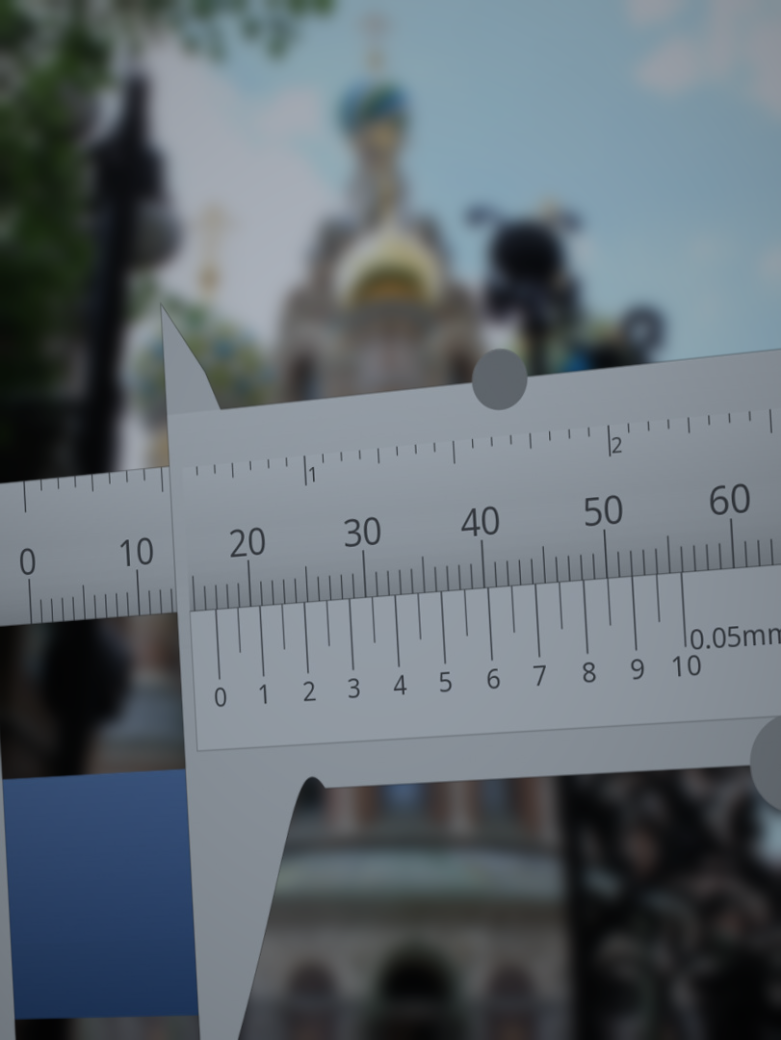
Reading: mm 16.9
